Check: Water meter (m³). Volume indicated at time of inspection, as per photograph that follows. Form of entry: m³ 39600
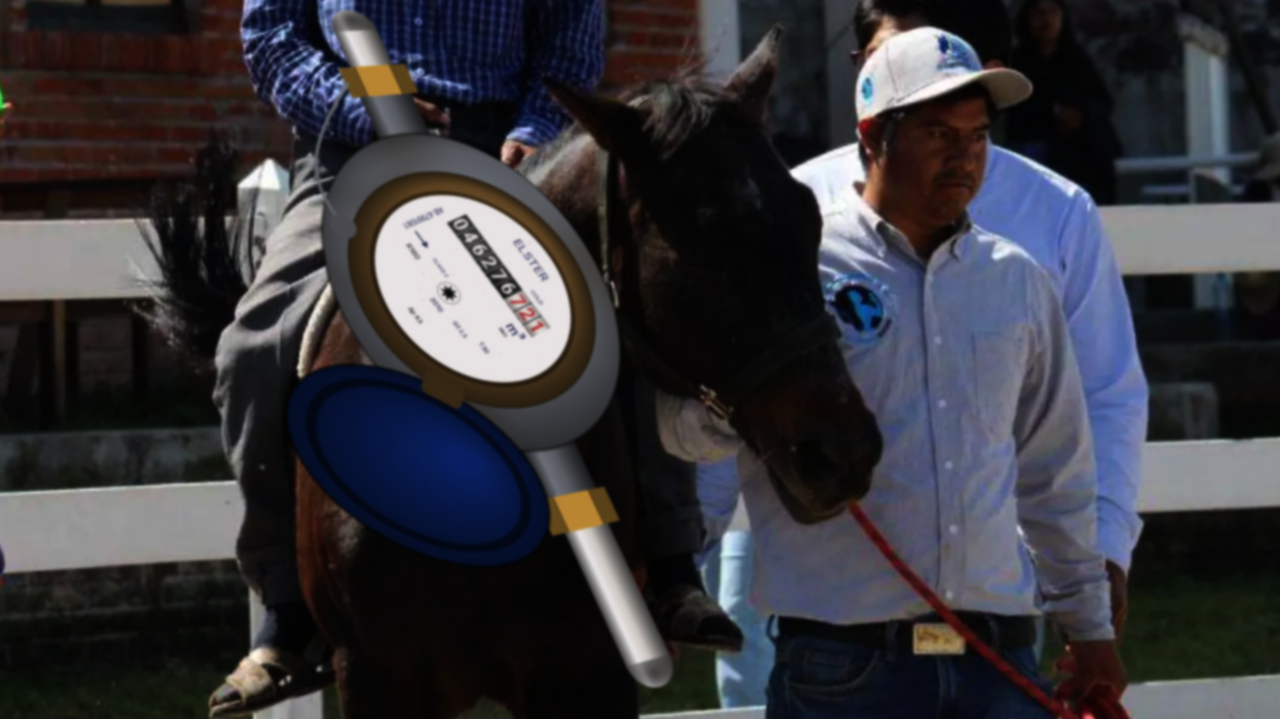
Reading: m³ 46276.721
